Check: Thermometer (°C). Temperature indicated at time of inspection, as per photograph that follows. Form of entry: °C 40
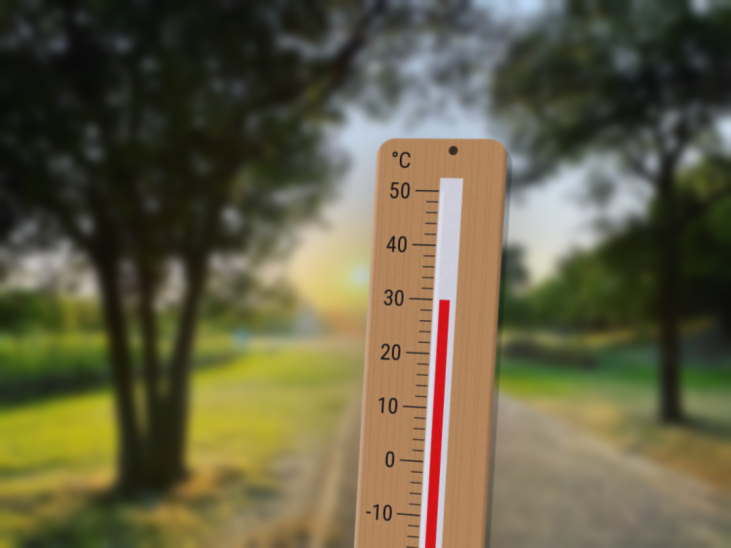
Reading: °C 30
